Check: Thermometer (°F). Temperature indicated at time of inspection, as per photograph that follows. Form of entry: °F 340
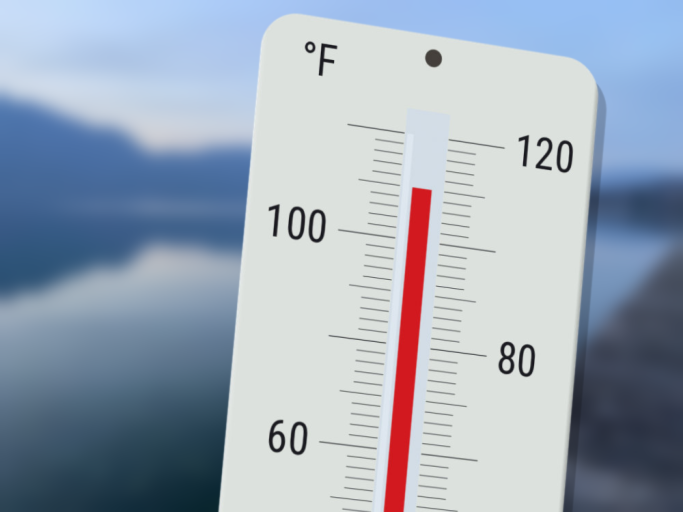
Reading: °F 110
